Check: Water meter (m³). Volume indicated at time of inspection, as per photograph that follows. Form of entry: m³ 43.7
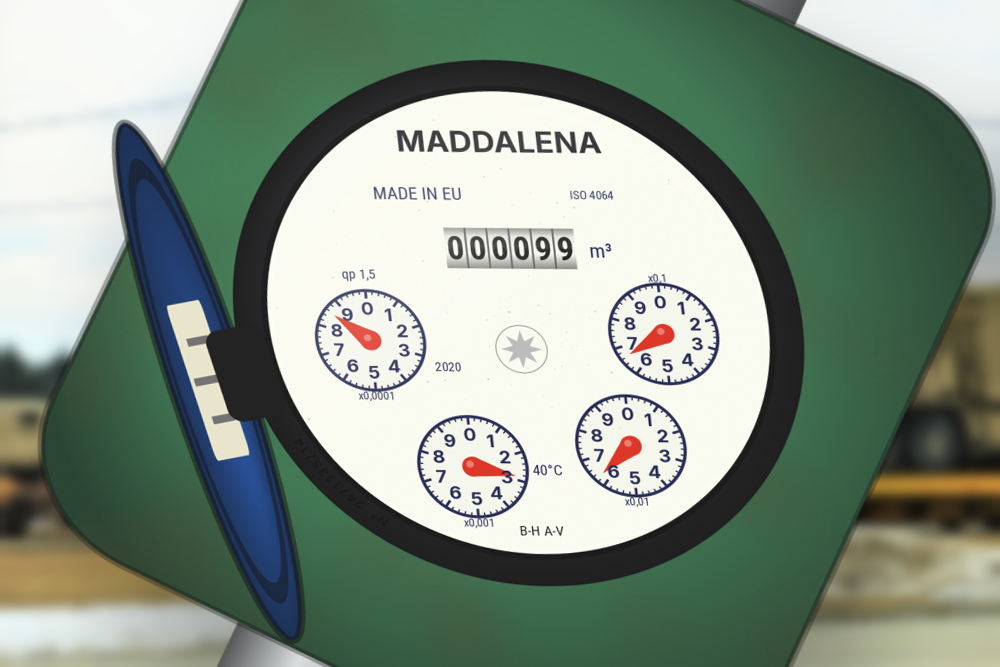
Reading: m³ 99.6628
